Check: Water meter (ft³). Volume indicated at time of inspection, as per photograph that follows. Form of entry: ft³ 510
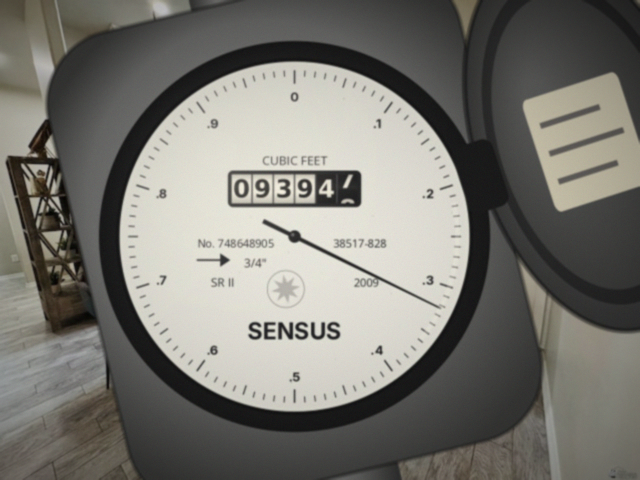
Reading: ft³ 93947.32
